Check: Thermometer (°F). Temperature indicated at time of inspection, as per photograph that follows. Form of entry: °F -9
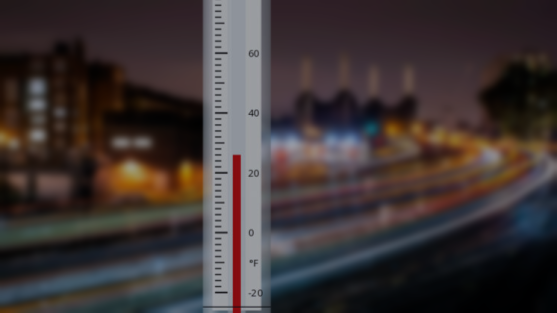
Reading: °F 26
